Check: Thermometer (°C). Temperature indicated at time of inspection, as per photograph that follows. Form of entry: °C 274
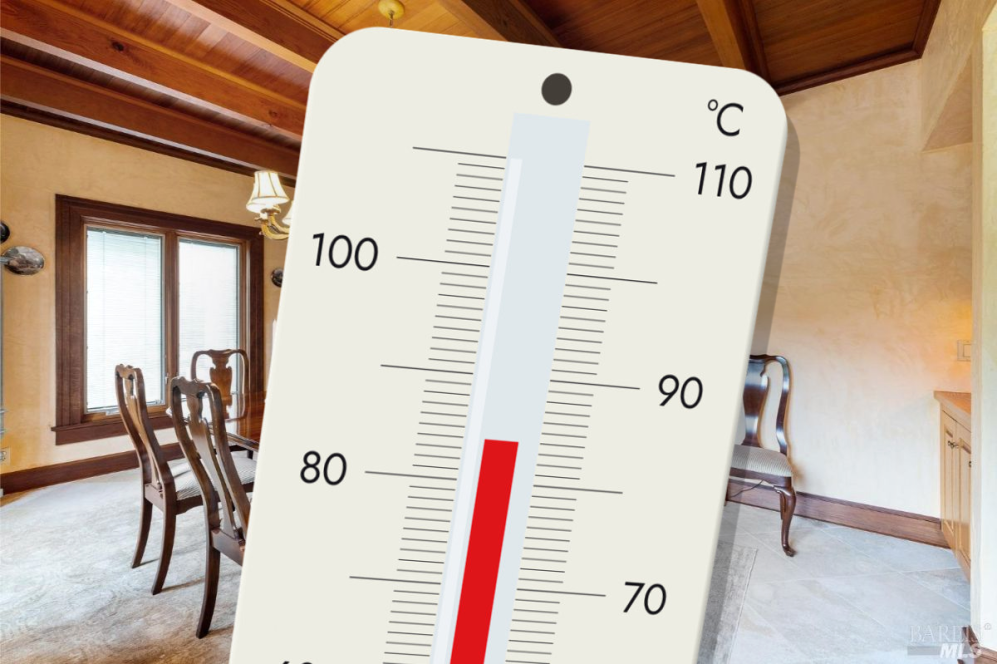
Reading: °C 84
